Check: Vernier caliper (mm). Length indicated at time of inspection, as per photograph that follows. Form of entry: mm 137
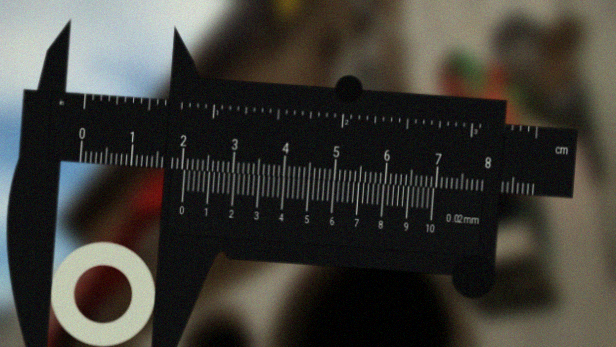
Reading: mm 20.5
